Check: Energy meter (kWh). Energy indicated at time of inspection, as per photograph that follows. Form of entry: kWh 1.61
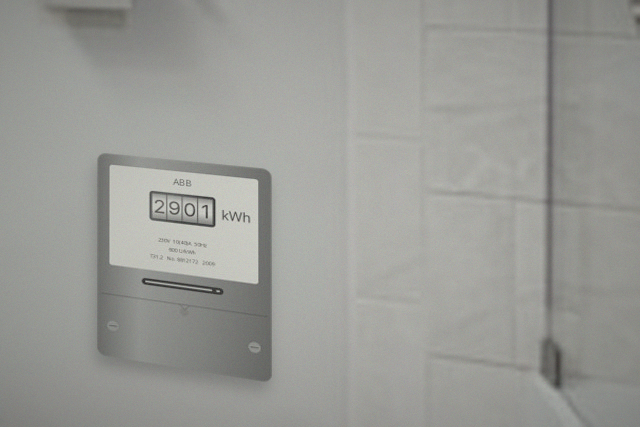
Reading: kWh 2901
